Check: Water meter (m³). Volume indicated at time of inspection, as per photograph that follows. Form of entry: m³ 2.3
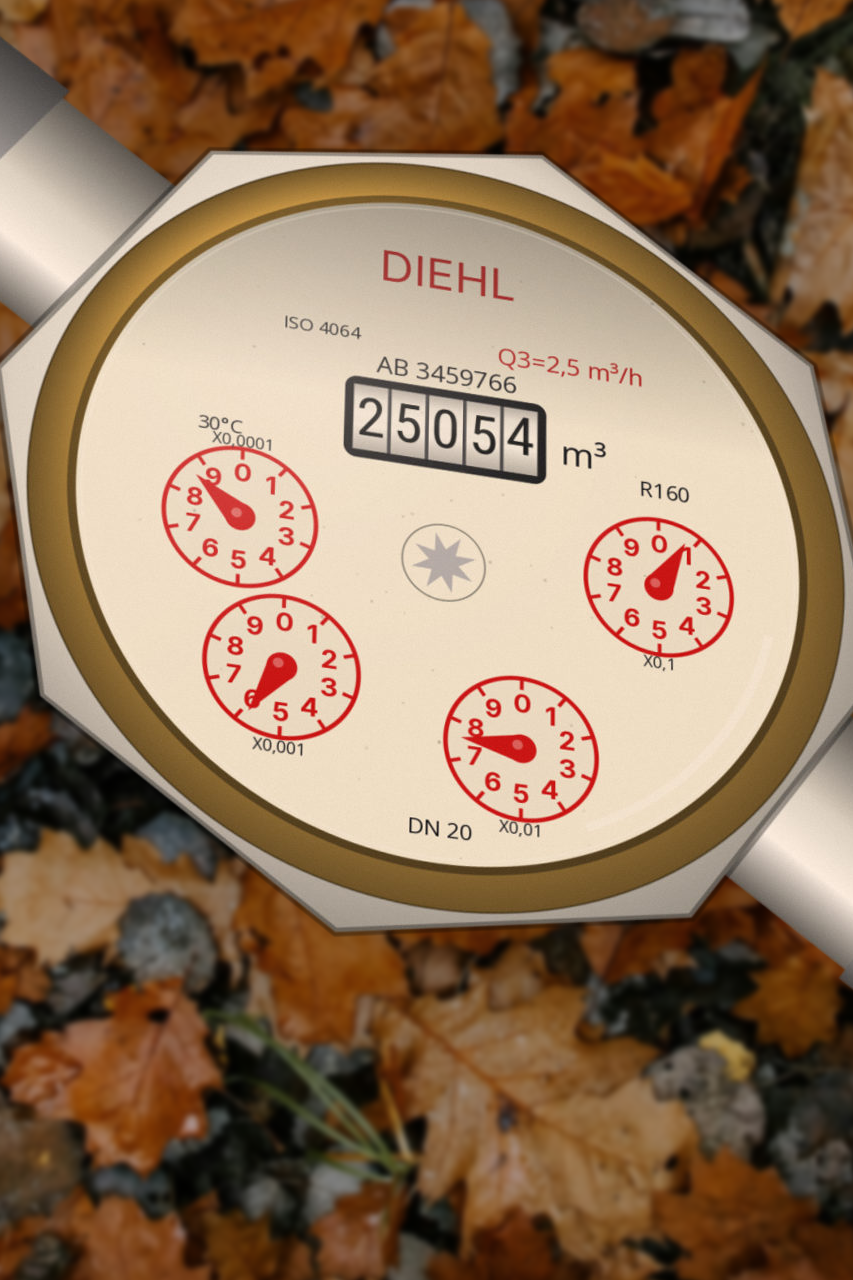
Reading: m³ 25054.0758
